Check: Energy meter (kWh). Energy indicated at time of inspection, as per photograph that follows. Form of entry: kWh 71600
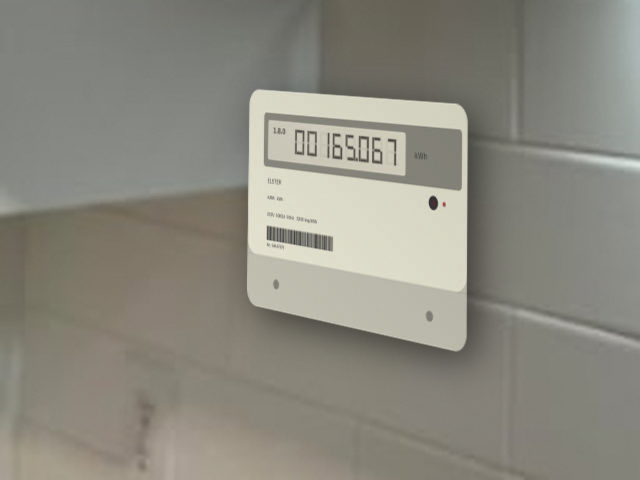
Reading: kWh 165.067
